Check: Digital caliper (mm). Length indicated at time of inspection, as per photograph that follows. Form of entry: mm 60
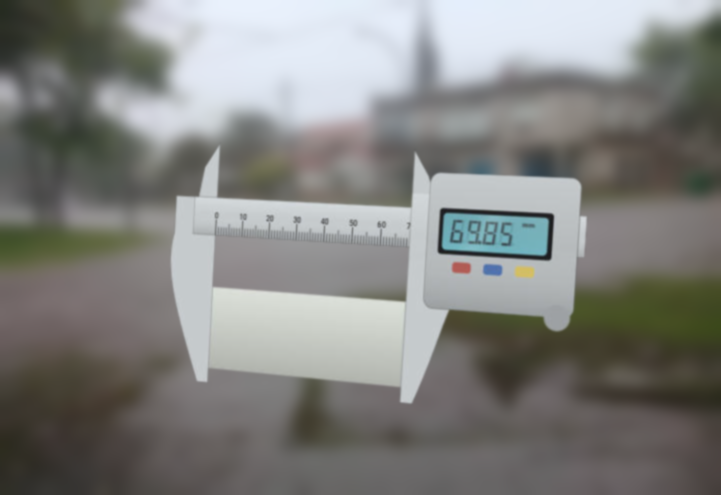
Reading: mm 69.85
